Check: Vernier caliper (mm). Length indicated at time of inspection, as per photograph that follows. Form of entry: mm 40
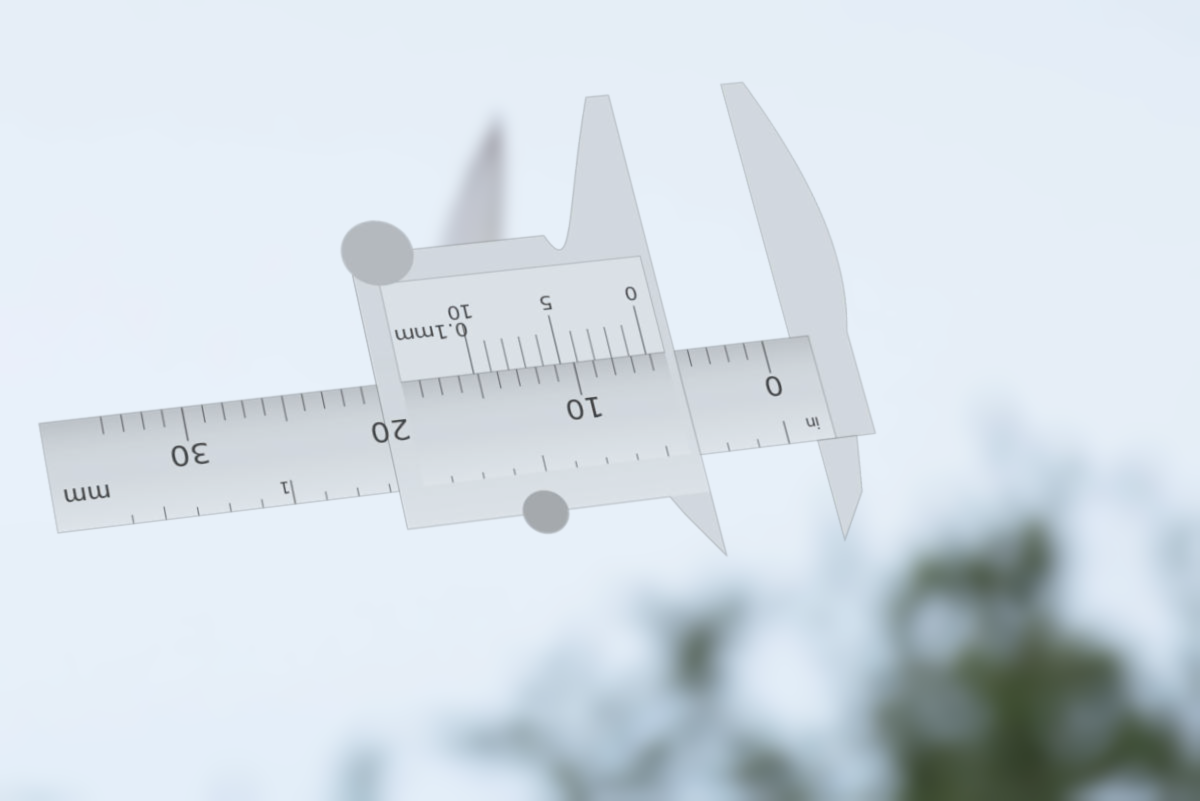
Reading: mm 6.2
